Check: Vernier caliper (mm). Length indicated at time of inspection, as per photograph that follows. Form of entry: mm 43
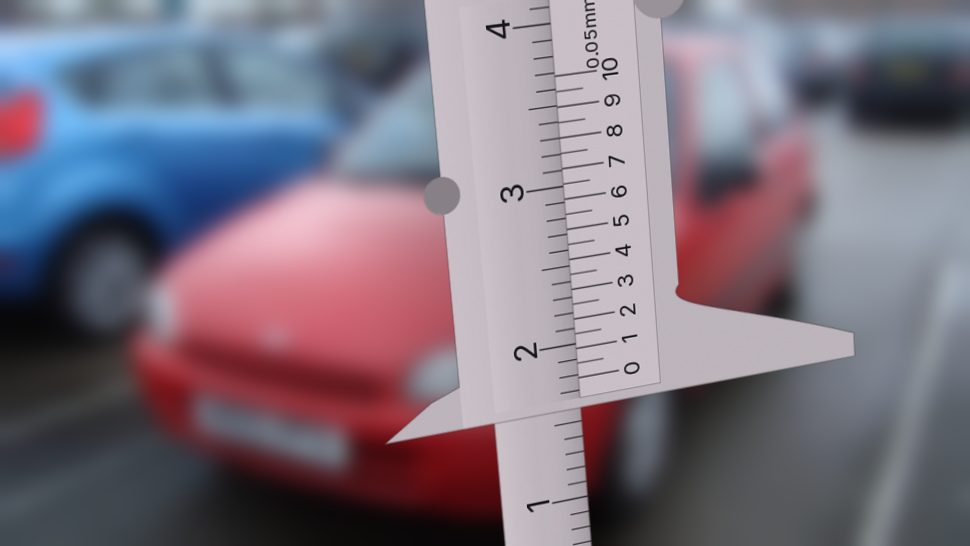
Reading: mm 17.8
